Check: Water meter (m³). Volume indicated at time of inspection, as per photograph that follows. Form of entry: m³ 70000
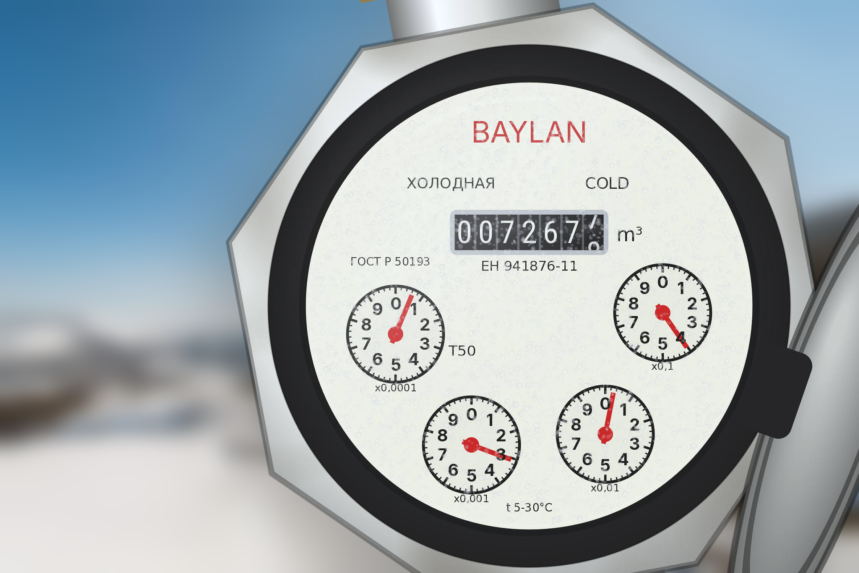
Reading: m³ 72677.4030
